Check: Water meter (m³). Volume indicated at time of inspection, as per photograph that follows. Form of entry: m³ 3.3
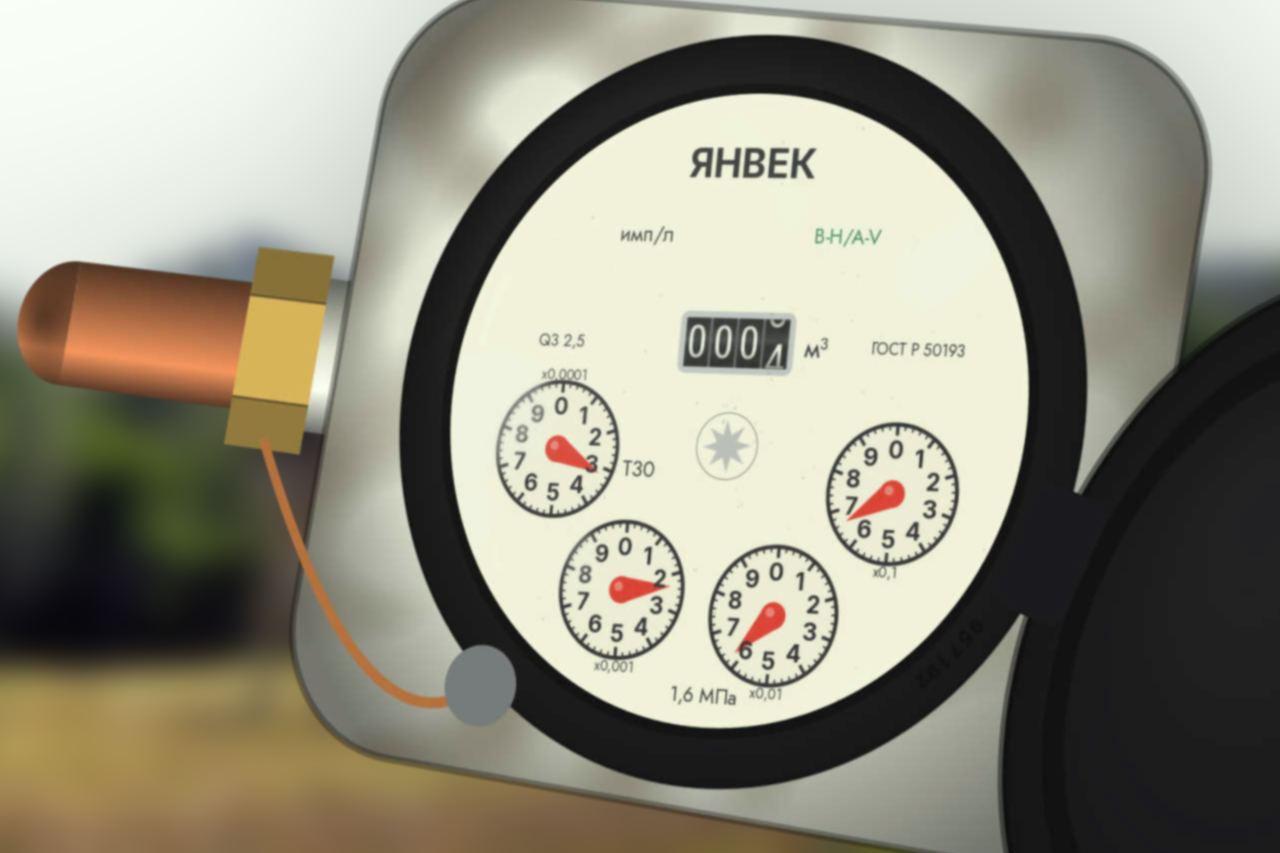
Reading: m³ 3.6623
